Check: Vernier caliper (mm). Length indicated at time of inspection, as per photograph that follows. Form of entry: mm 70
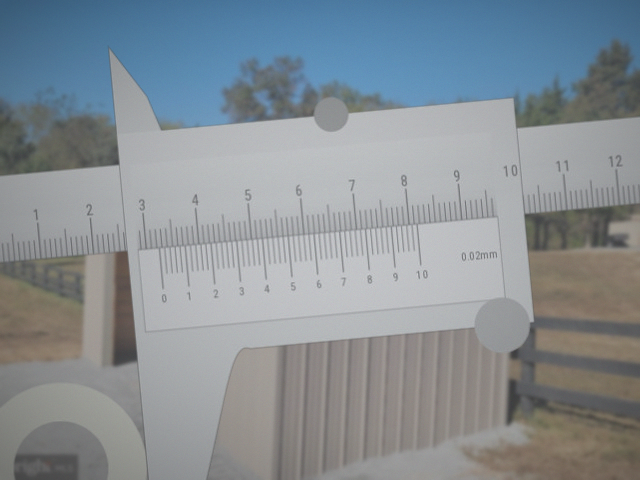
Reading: mm 32.5
